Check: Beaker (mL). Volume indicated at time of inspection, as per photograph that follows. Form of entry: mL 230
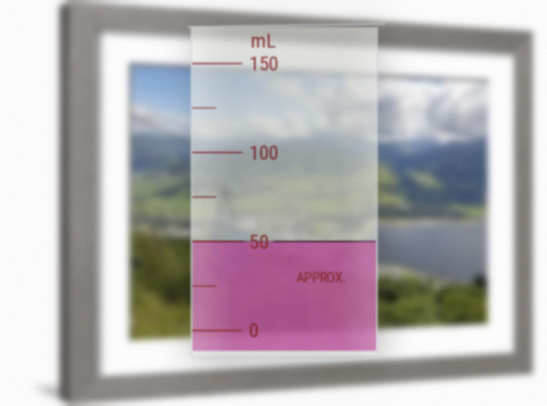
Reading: mL 50
